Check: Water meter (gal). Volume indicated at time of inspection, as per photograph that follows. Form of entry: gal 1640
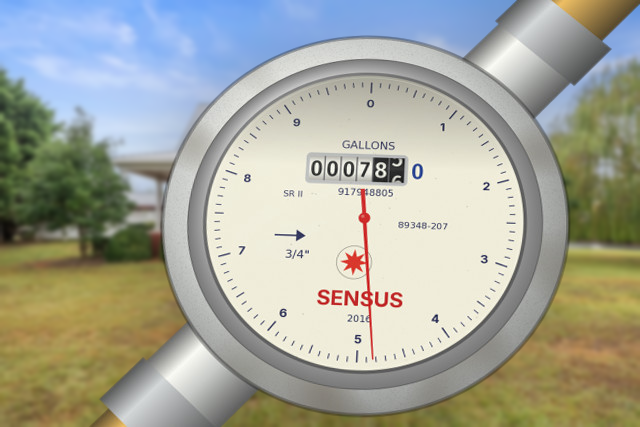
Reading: gal 7854.8
